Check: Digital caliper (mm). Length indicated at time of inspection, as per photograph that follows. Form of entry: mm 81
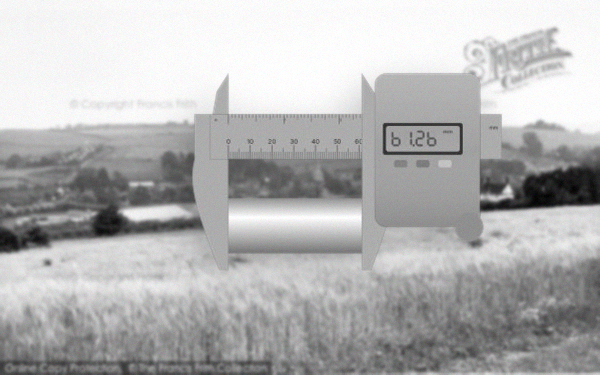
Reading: mm 61.26
